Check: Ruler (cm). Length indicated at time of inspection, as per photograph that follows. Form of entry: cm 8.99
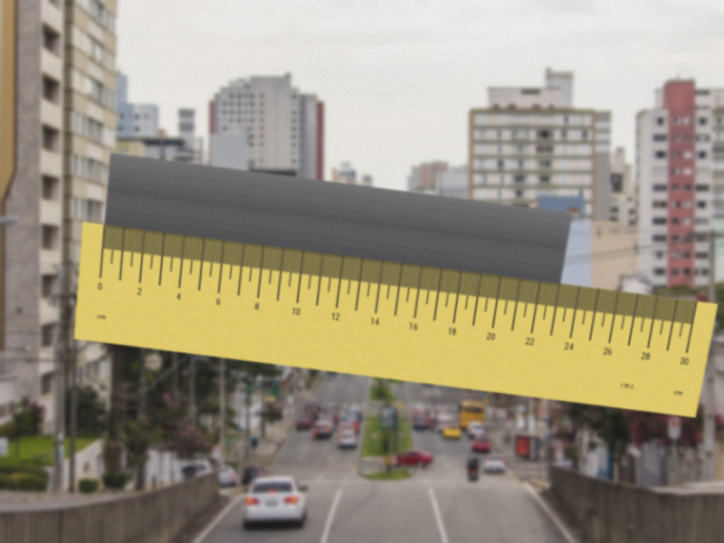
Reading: cm 23
